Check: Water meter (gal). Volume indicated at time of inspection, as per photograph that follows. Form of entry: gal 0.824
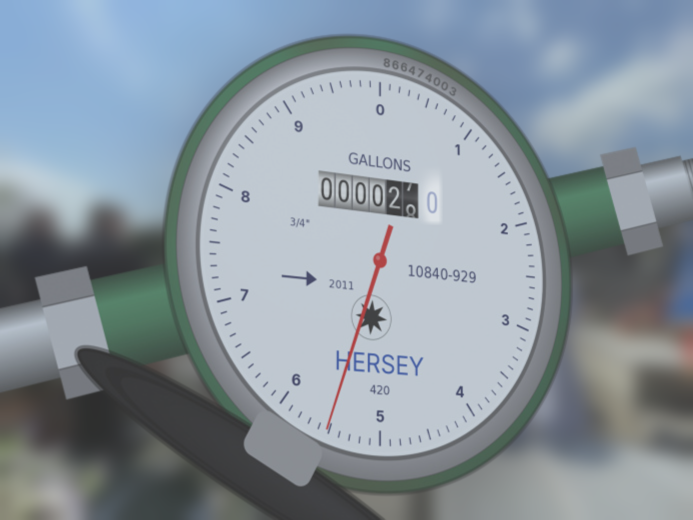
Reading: gal 275.5
